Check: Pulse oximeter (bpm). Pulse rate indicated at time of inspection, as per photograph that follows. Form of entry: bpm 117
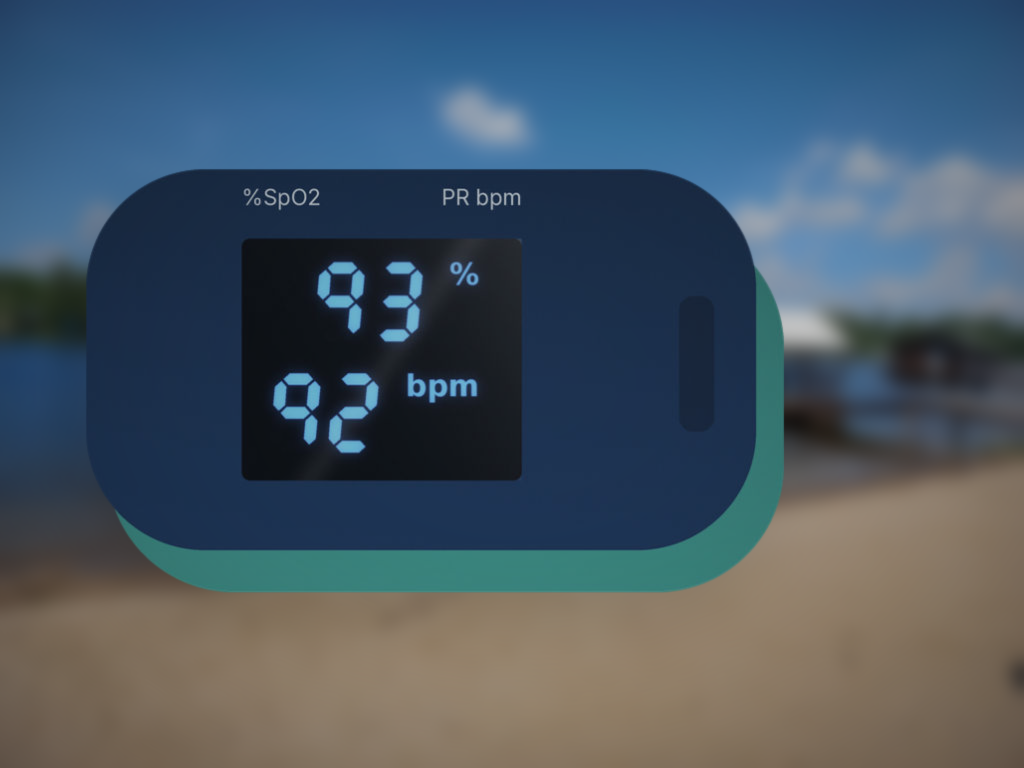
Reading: bpm 92
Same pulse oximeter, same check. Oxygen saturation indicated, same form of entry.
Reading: % 93
